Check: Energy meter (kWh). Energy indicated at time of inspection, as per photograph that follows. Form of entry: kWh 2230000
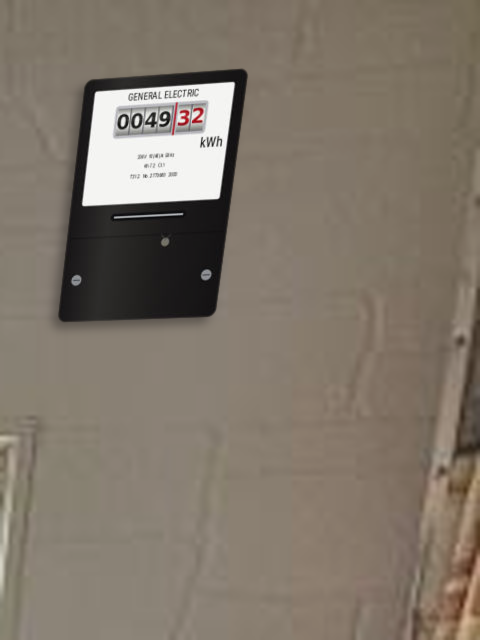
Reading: kWh 49.32
